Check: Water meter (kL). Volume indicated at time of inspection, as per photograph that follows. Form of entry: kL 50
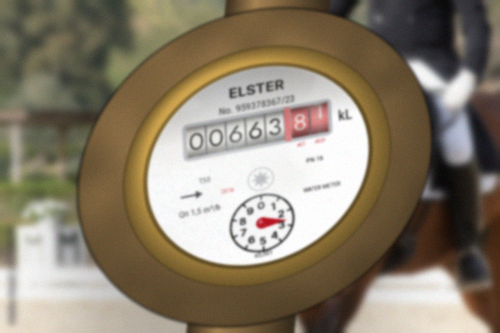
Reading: kL 663.812
